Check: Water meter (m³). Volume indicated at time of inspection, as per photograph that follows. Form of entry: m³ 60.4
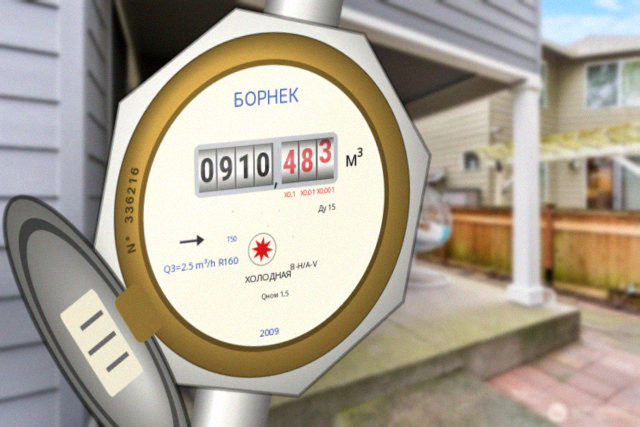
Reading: m³ 910.483
